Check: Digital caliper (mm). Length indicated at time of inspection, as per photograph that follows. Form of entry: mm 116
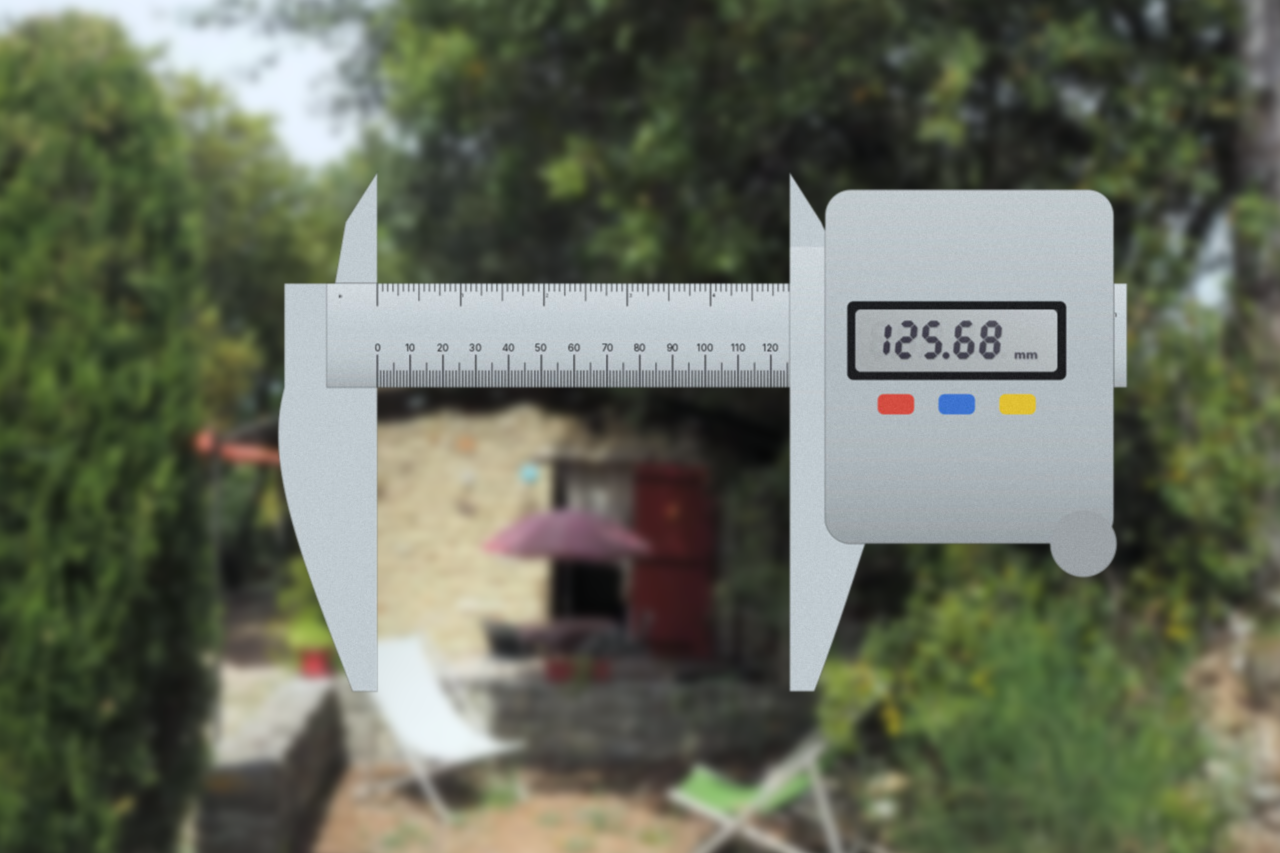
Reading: mm 125.68
